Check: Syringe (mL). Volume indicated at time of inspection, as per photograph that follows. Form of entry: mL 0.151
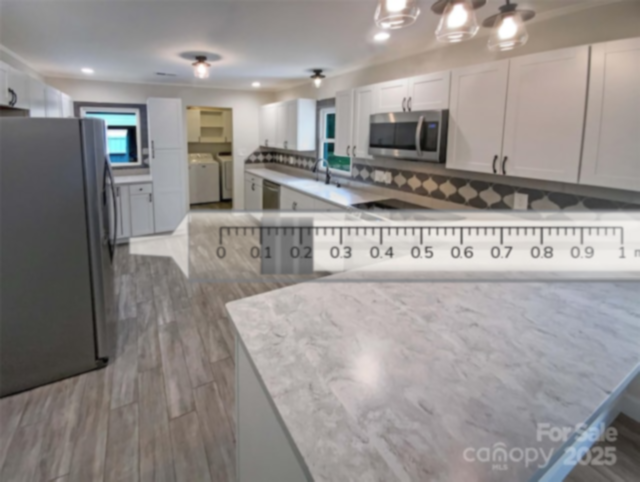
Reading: mL 0.1
